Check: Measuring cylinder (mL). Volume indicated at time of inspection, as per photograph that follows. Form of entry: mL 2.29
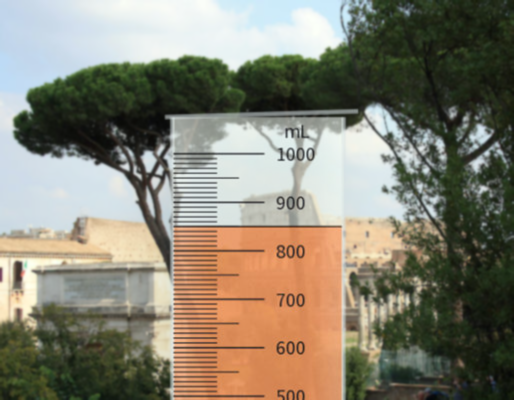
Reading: mL 850
